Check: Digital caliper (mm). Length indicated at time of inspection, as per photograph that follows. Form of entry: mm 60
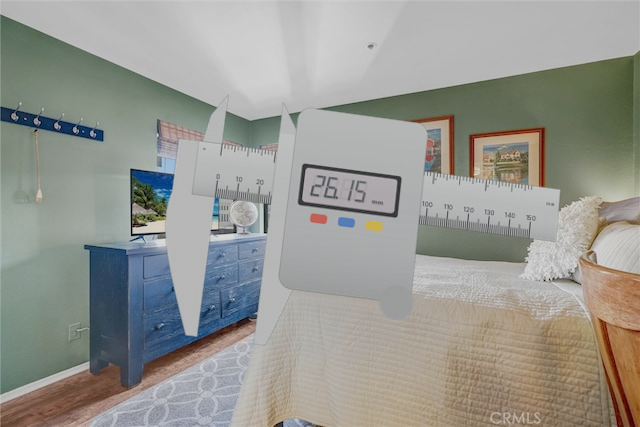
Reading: mm 26.15
